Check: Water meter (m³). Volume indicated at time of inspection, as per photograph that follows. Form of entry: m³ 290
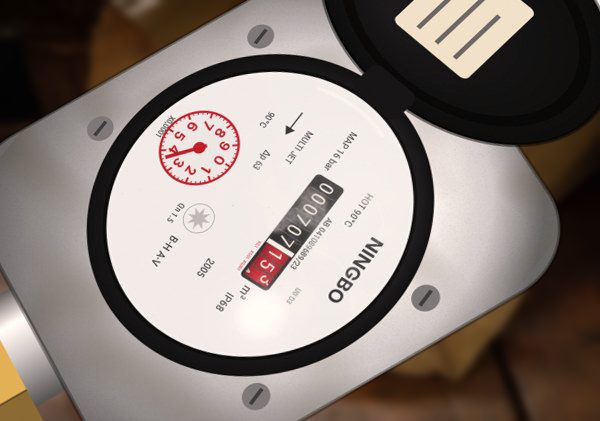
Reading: m³ 707.1533
